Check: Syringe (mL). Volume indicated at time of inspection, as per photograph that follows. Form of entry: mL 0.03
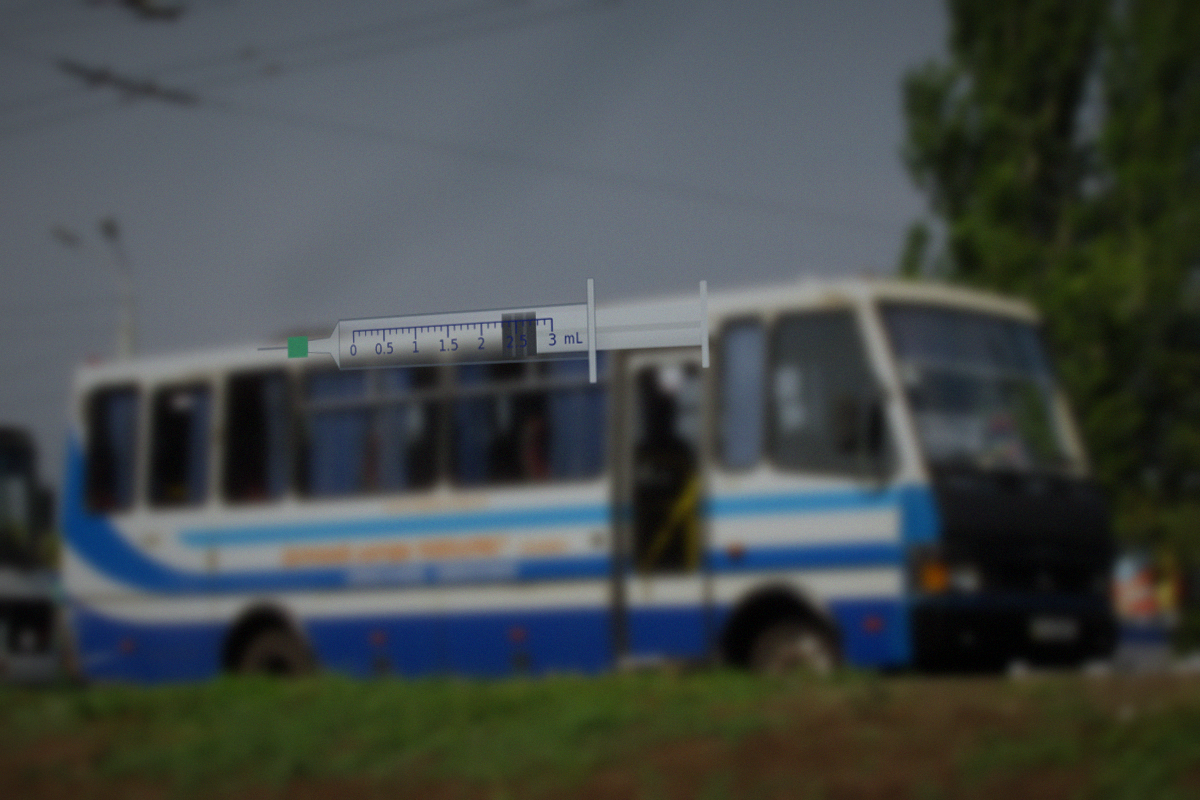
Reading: mL 2.3
